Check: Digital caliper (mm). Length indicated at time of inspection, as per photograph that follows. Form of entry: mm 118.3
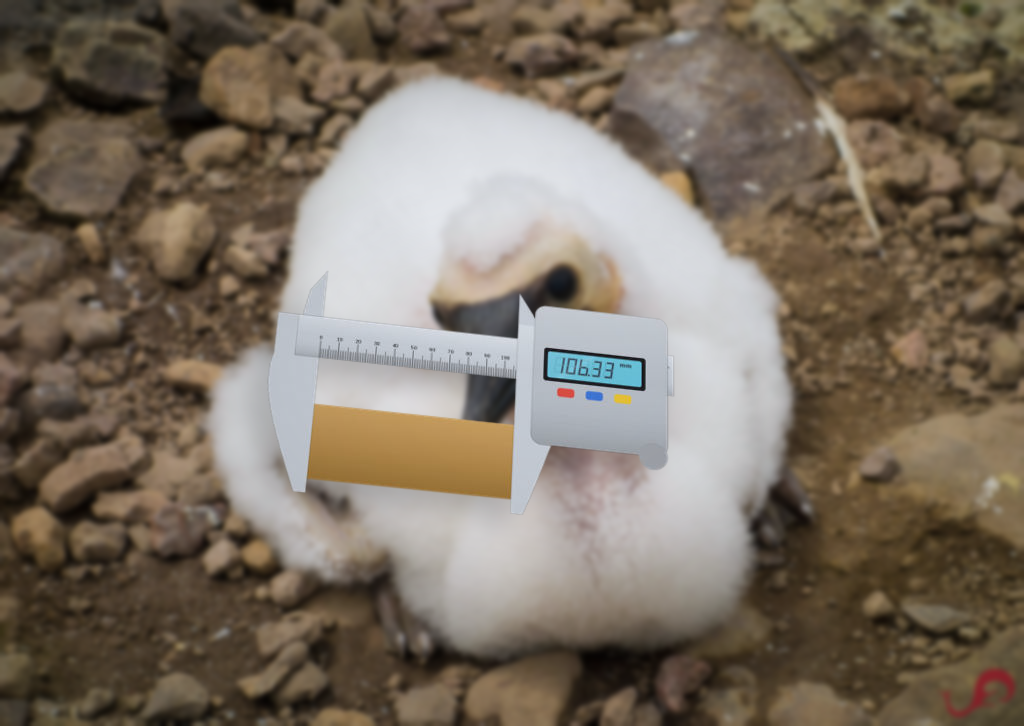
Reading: mm 106.33
